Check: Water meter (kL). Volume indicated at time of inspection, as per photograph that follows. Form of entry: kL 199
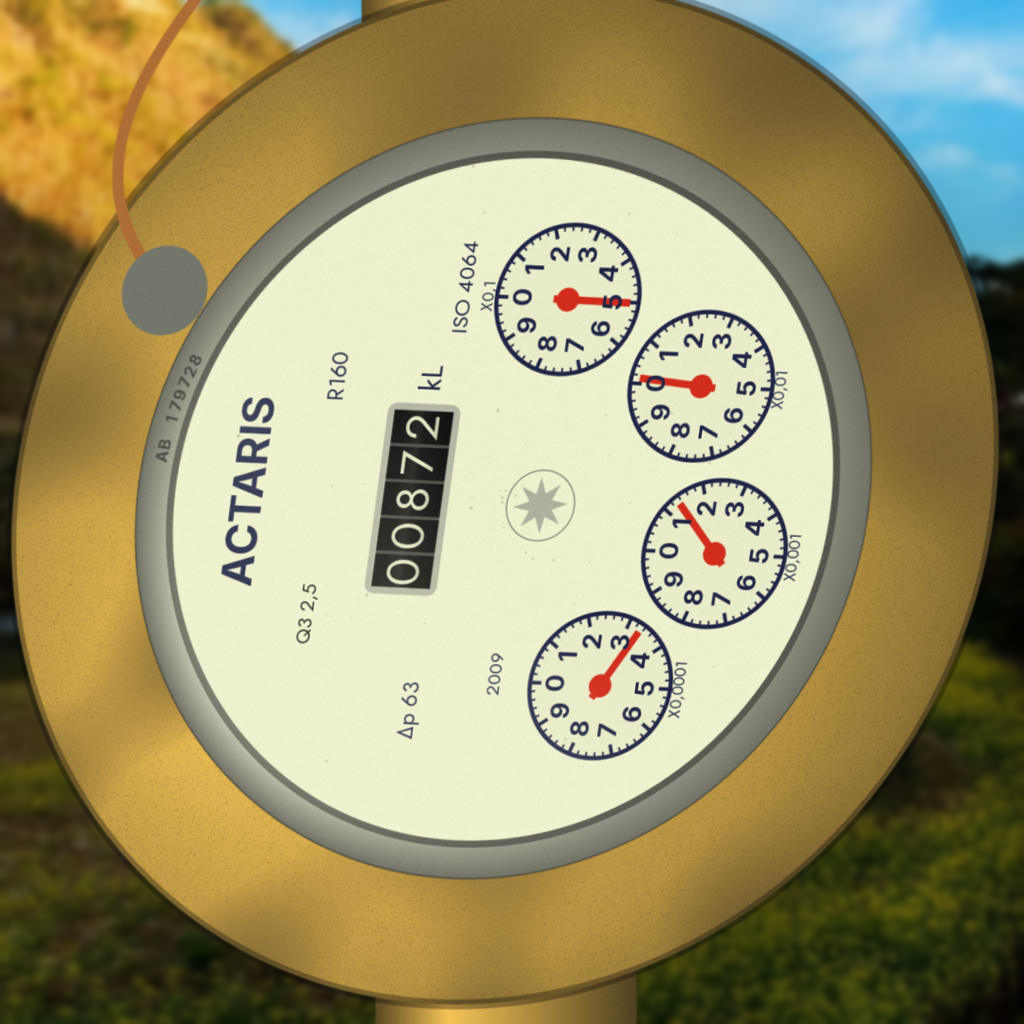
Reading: kL 872.5013
